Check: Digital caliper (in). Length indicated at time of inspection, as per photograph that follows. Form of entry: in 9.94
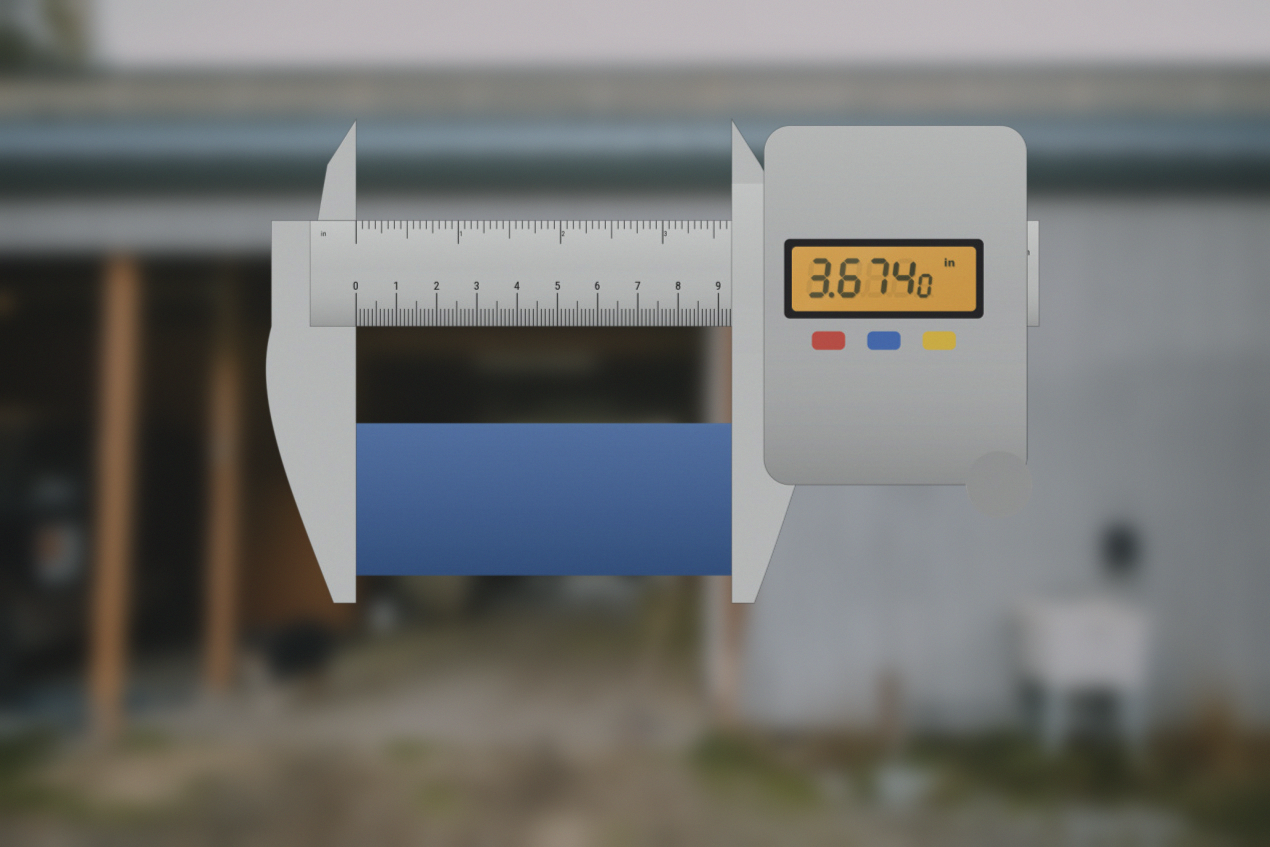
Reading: in 3.6740
